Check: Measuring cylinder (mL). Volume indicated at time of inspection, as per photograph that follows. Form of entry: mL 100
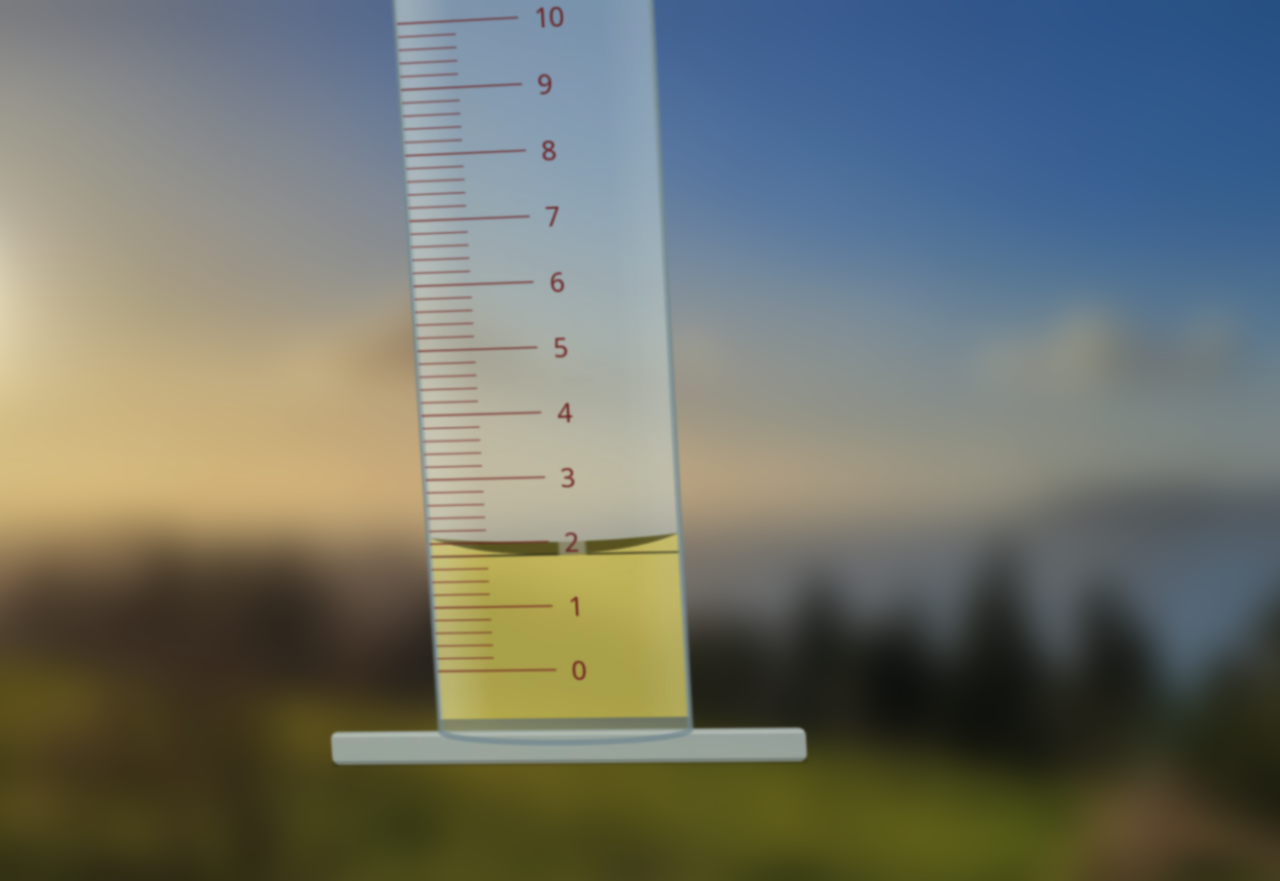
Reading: mL 1.8
